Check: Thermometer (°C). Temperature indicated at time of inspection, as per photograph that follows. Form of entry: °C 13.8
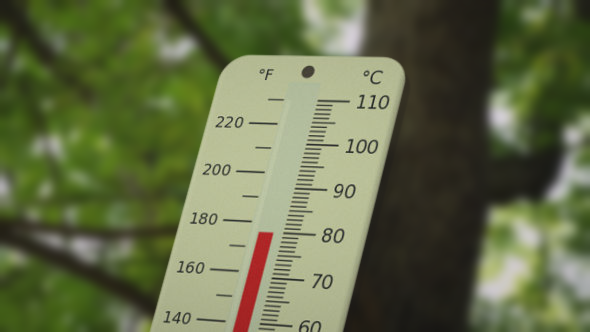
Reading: °C 80
